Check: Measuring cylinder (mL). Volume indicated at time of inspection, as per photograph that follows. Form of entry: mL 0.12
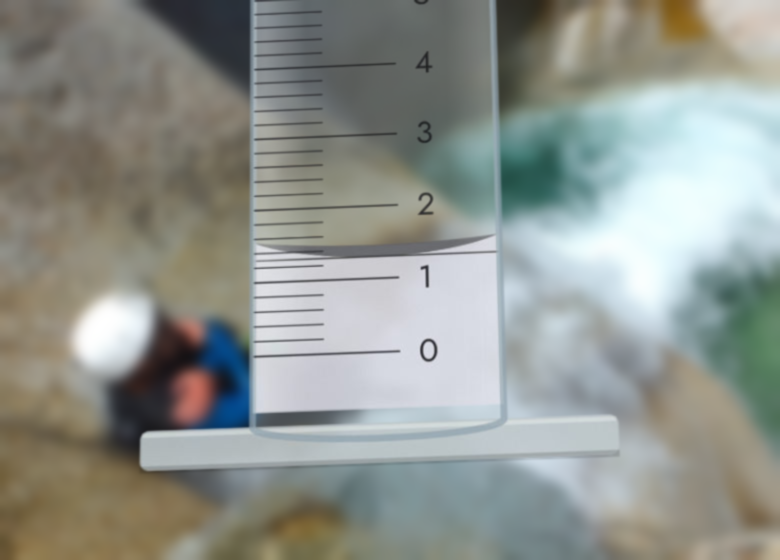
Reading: mL 1.3
